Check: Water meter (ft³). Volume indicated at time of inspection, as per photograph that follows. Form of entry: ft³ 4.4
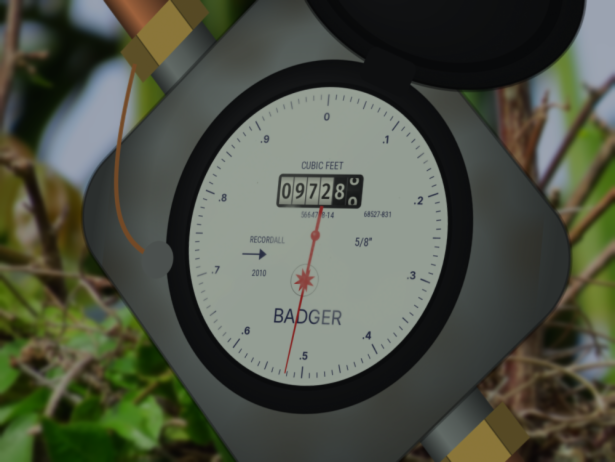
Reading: ft³ 97288.52
